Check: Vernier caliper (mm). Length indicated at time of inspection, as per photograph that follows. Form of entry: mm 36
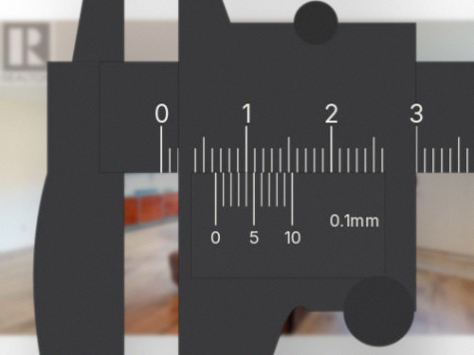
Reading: mm 6.4
